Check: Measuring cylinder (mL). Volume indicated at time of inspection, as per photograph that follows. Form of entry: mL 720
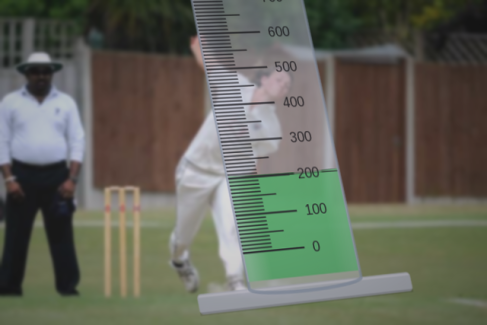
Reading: mL 200
